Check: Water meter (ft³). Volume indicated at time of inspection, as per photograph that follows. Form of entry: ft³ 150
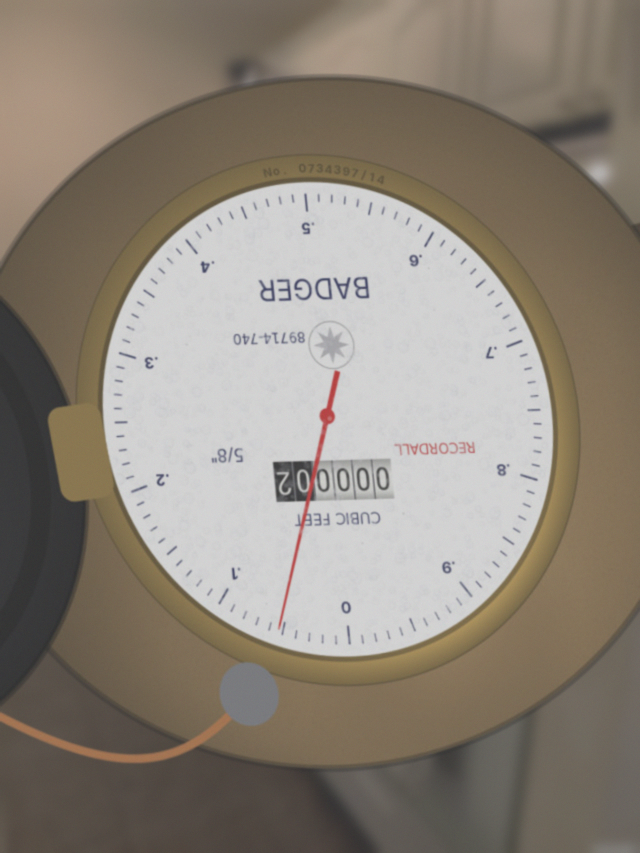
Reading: ft³ 2.05
